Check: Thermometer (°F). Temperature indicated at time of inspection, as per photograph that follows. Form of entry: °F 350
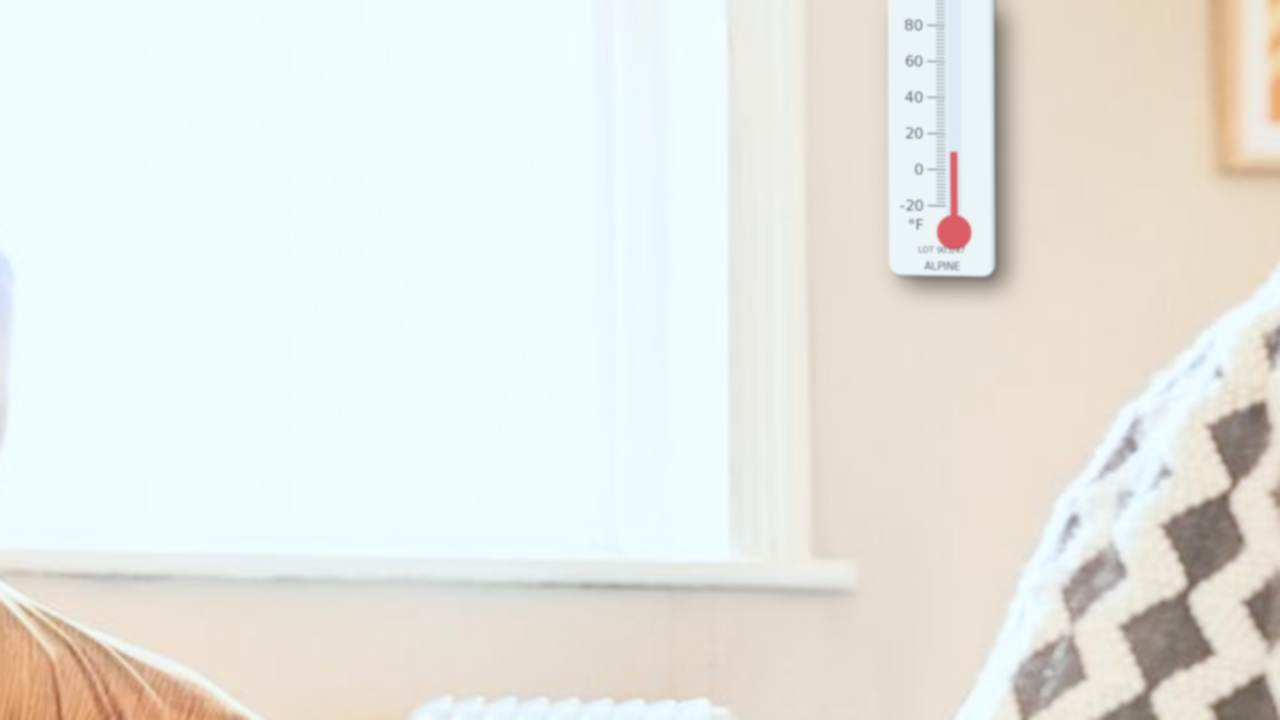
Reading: °F 10
